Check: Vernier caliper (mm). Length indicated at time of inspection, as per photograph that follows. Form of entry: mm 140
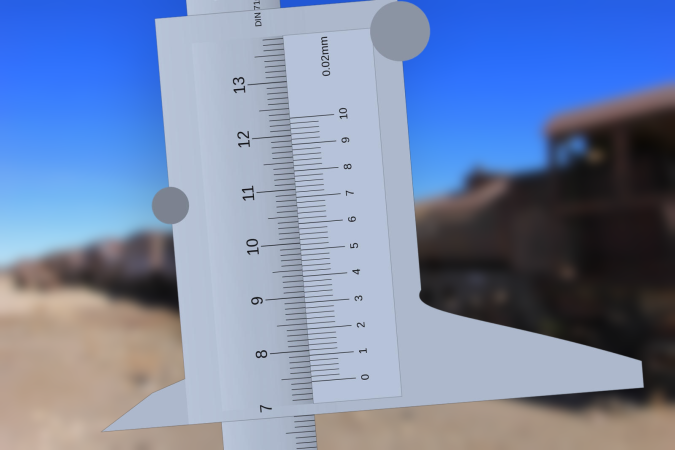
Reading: mm 74.2
